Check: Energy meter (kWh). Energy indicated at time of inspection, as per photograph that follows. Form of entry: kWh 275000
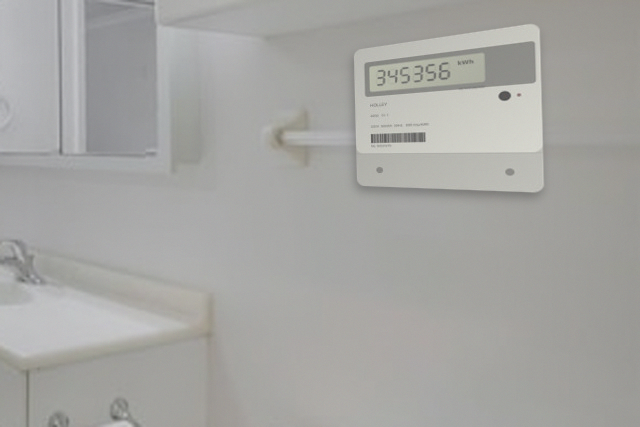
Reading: kWh 345356
